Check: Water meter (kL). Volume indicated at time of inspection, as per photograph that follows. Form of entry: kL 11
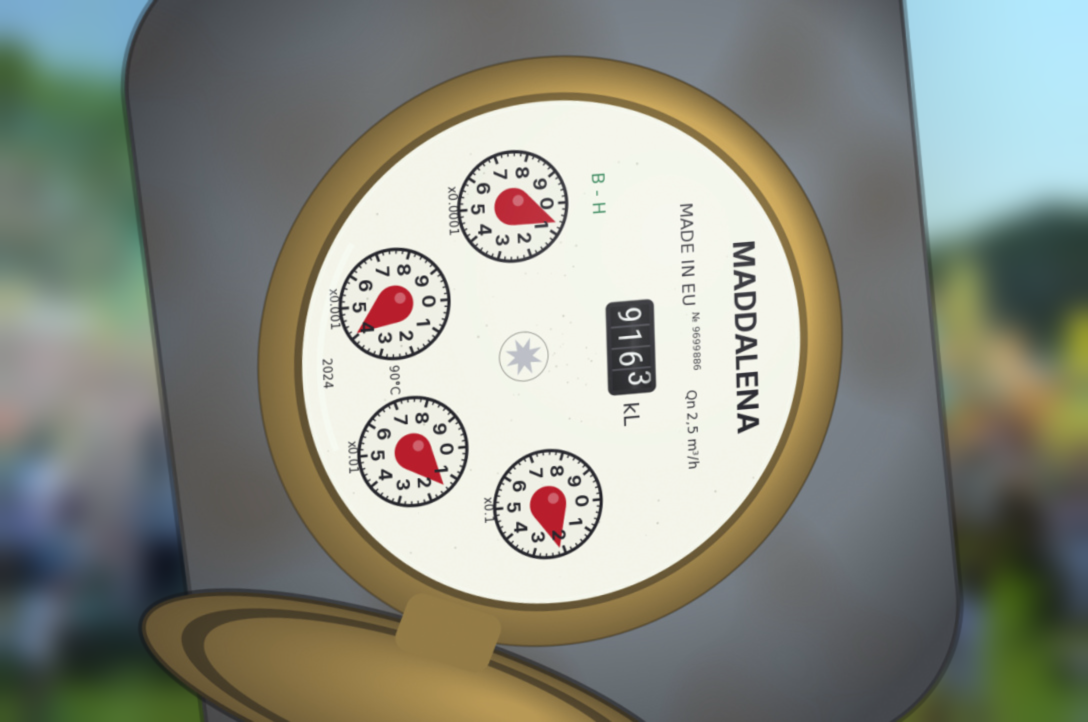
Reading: kL 9163.2140
